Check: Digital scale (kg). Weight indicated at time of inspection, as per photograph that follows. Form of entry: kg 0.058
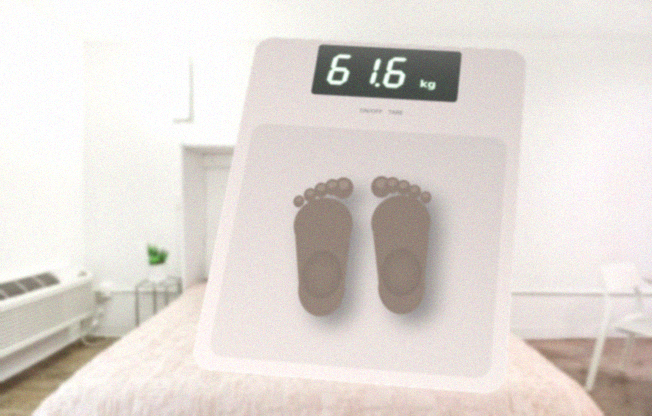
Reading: kg 61.6
